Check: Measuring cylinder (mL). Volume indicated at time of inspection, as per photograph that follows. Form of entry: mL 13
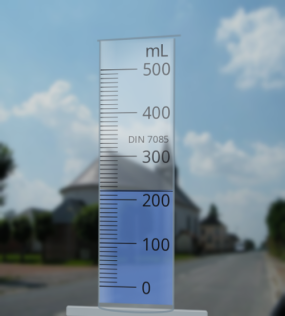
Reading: mL 220
